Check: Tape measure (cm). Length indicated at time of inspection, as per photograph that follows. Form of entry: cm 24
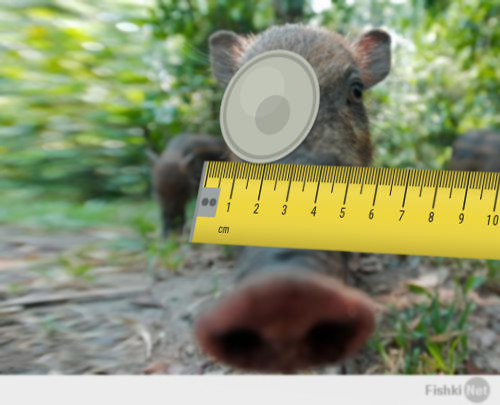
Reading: cm 3.5
